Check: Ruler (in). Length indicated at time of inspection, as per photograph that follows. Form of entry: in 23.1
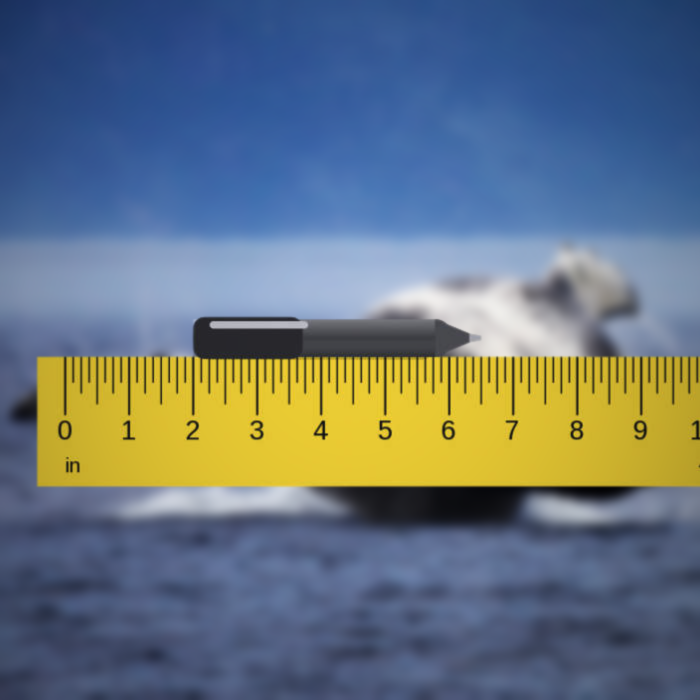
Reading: in 4.5
